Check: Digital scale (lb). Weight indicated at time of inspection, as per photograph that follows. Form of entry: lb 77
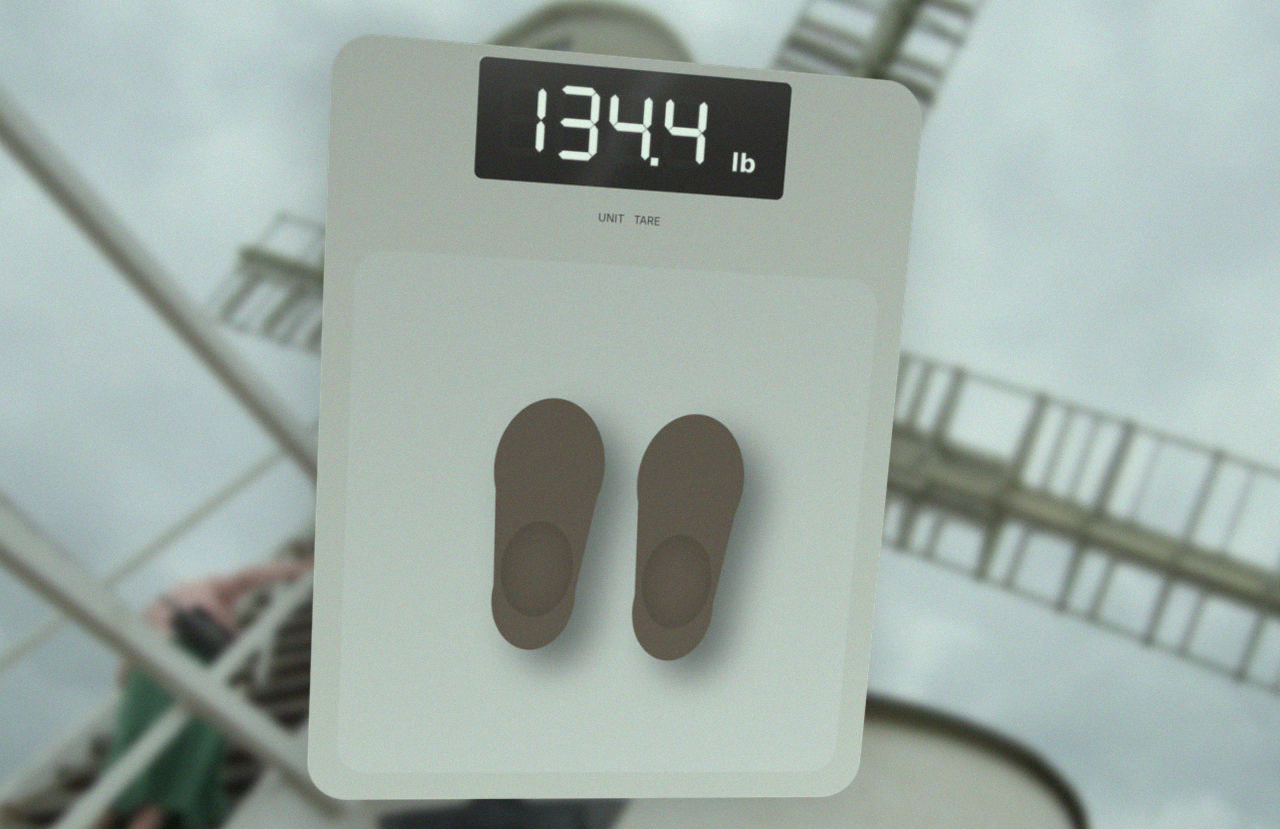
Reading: lb 134.4
